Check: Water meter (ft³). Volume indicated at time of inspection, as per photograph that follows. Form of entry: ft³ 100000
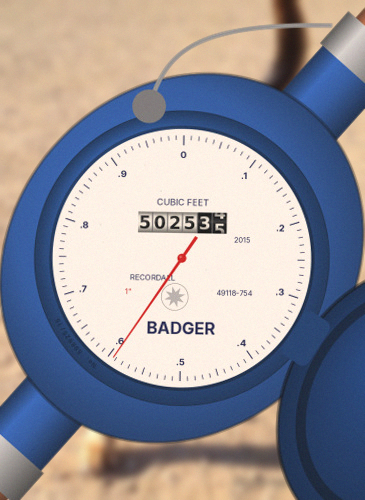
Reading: ft³ 502534.59
